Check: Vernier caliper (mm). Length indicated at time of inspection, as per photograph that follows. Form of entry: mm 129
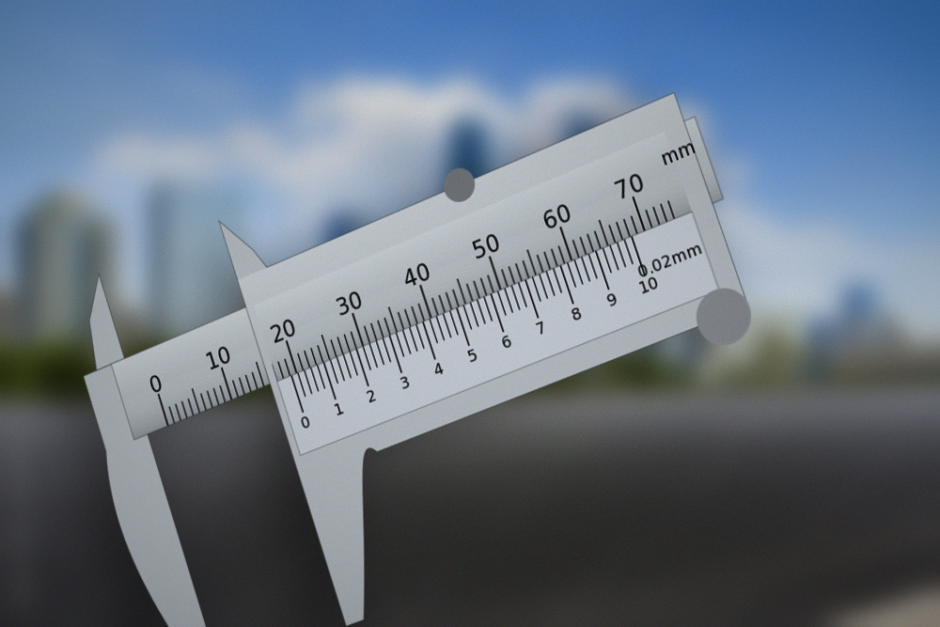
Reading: mm 19.2
